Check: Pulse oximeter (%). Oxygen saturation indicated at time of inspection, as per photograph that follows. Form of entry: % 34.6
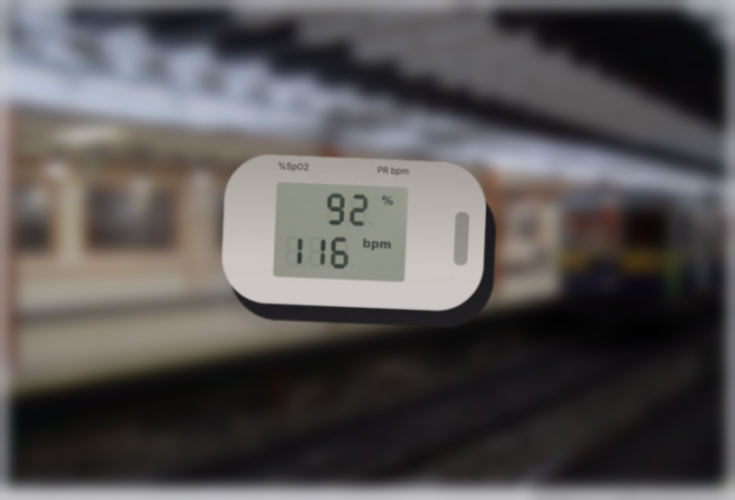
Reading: % 92
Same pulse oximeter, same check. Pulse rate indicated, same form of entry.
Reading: bpm 116
